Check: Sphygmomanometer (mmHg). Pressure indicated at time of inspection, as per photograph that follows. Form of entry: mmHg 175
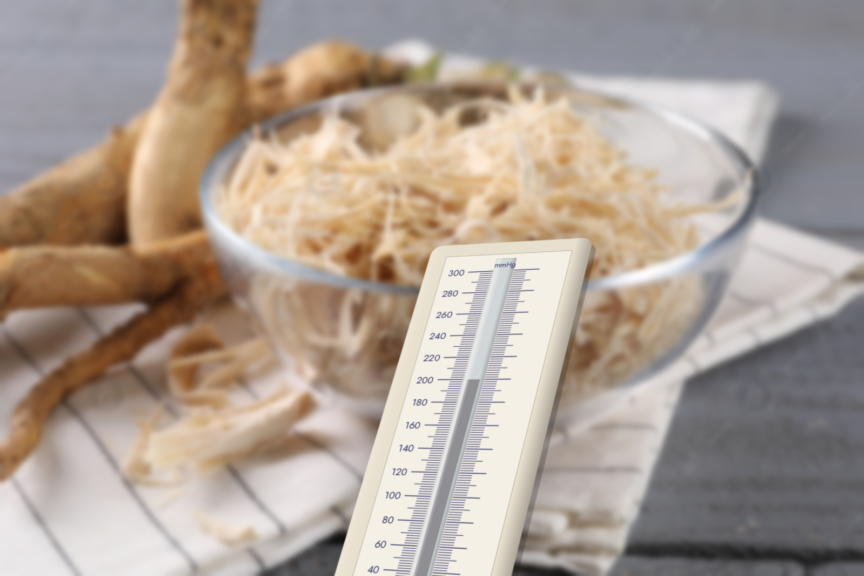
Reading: mmHg 200
